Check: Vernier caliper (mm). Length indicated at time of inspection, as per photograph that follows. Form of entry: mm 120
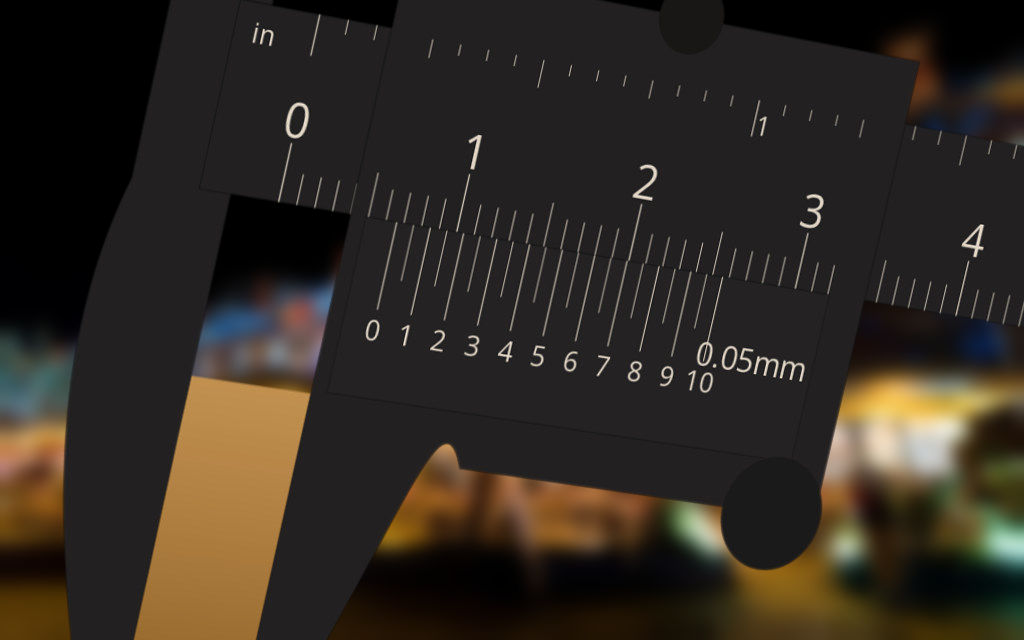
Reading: mm 6.6
